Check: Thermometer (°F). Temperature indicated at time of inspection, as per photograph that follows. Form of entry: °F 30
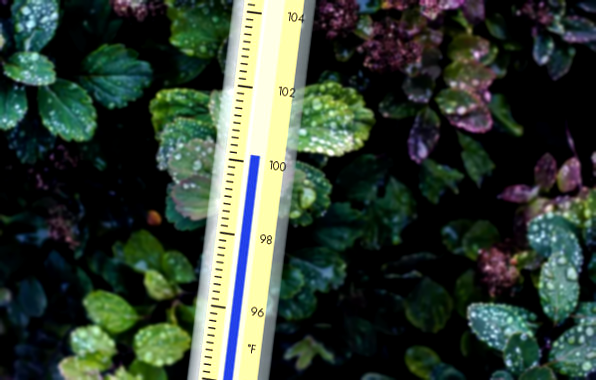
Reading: °F 100.2
